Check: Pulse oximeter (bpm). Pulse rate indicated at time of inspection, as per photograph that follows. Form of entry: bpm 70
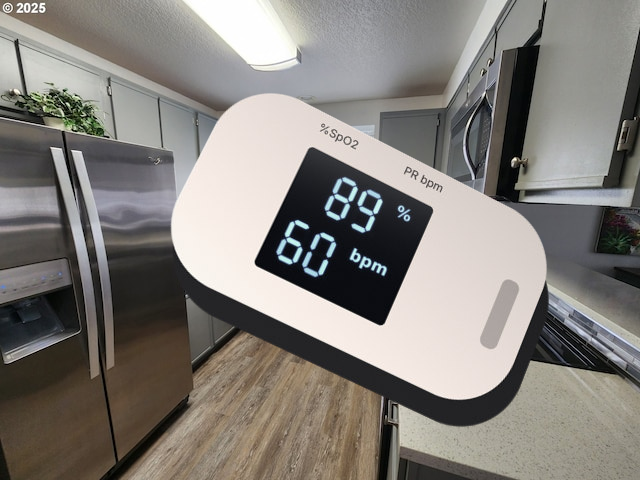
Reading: bpm 60
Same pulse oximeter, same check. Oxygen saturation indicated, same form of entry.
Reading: % 89
